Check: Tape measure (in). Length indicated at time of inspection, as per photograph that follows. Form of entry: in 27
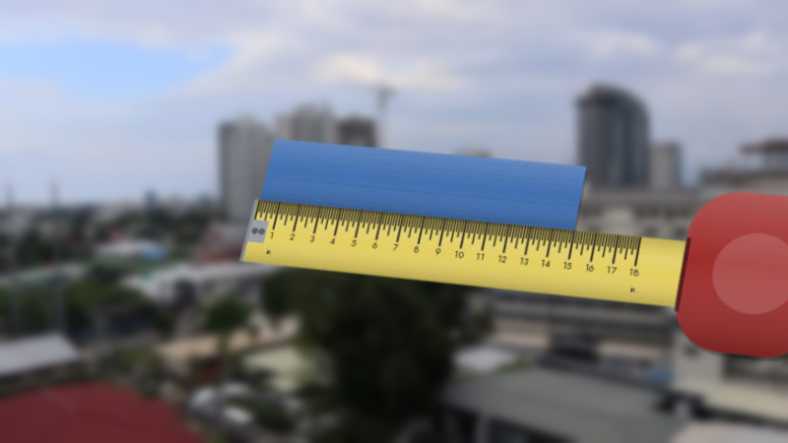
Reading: in 15
